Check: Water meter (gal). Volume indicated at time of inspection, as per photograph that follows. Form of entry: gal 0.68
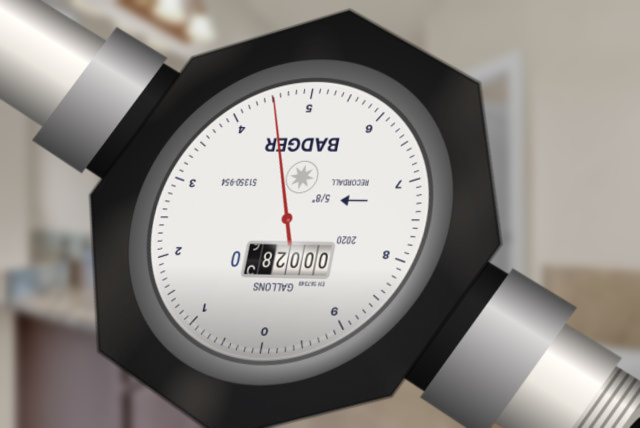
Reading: gal 2854.5
